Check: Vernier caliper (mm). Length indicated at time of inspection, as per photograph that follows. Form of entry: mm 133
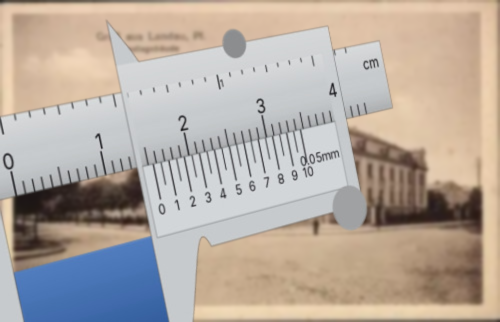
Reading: mm 15.6
